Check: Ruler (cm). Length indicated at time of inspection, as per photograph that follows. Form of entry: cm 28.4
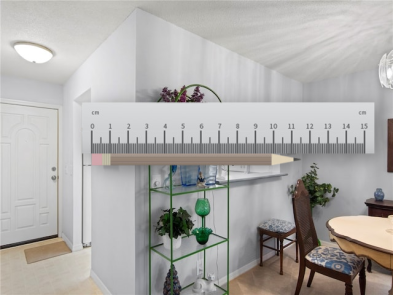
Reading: cm 11.5
